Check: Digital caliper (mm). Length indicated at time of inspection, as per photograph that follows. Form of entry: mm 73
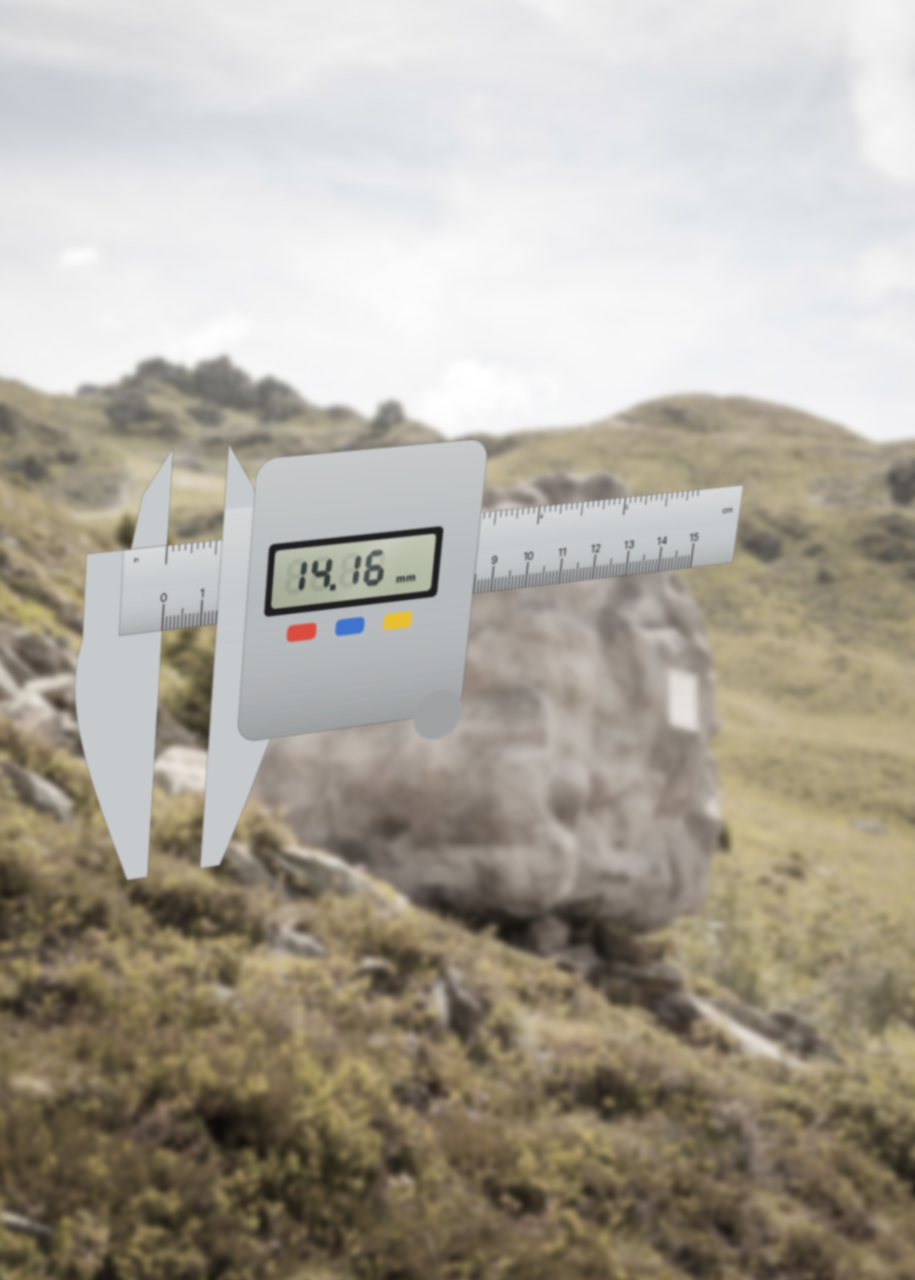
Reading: mm 14.16
